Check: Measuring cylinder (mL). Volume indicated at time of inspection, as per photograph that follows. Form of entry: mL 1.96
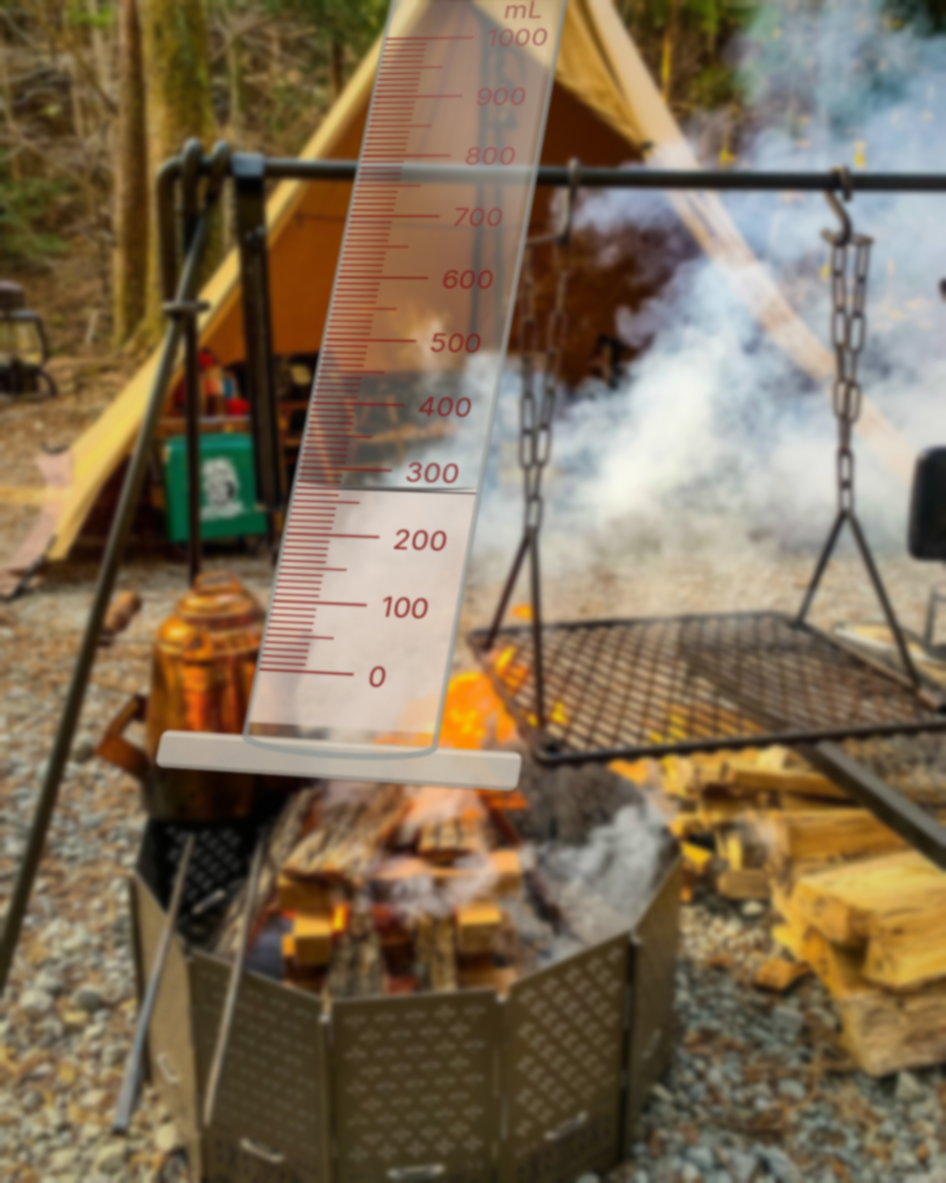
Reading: mL 270
